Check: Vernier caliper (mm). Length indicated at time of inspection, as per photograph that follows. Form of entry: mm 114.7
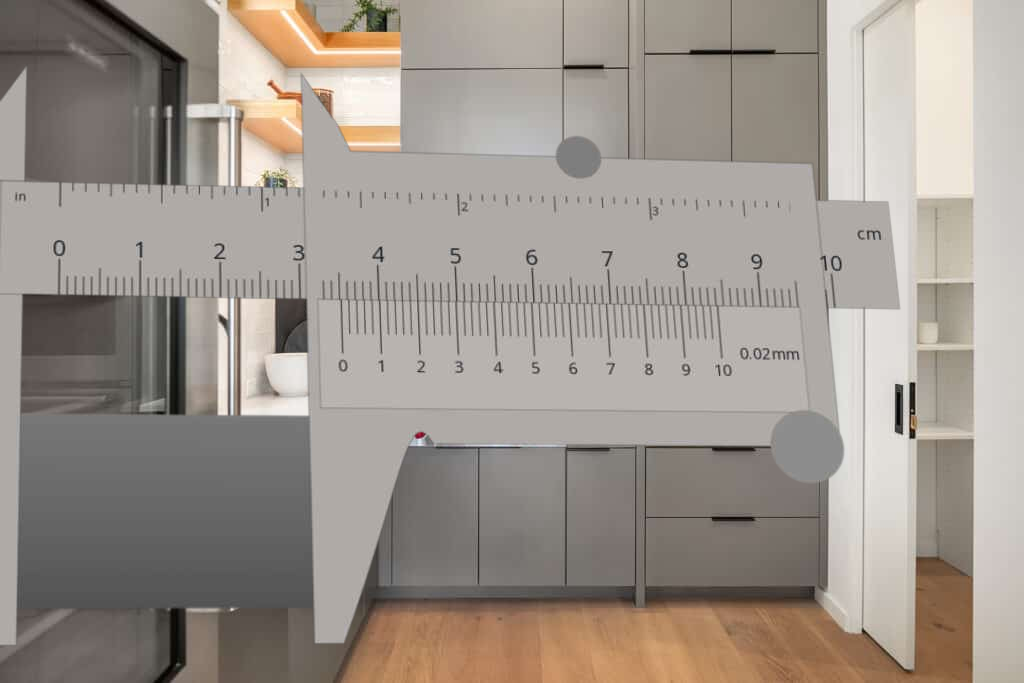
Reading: mm 35.2
